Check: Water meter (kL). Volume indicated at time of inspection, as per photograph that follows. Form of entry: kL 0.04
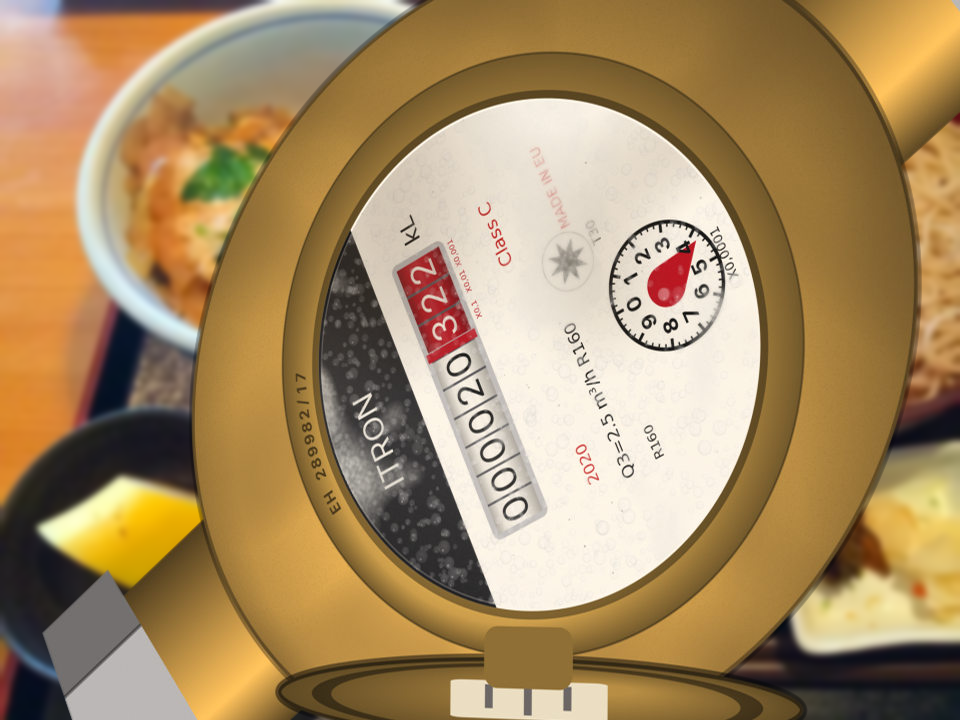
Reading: kL 20.3224
